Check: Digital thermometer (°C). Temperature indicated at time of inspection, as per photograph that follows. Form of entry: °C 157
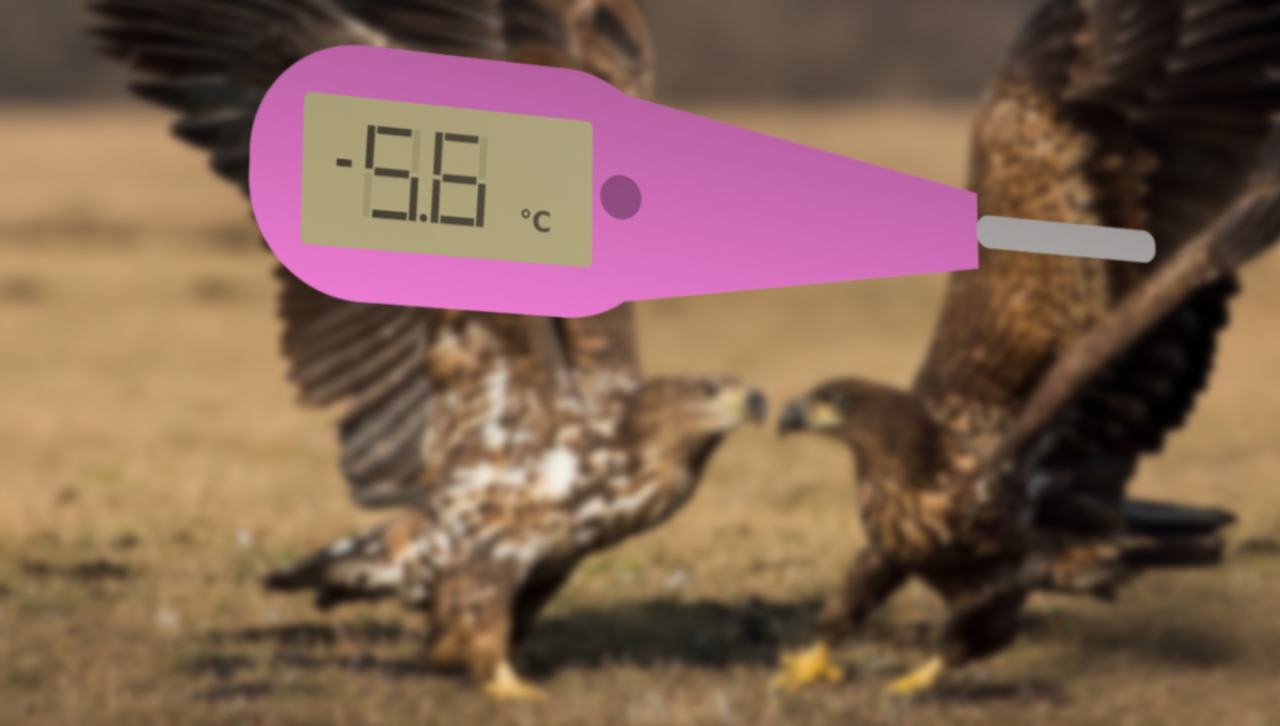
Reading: °C -5.6
